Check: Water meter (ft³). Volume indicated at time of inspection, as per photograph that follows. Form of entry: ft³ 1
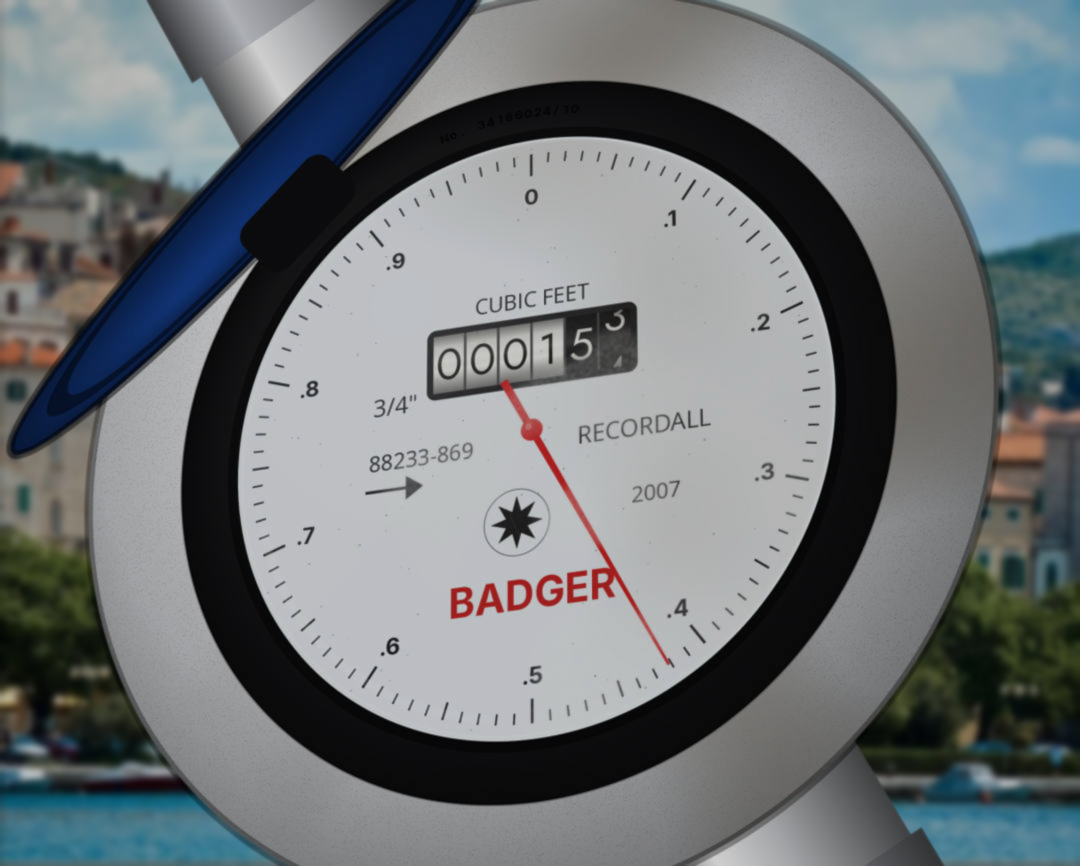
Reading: ft³ 153.42
